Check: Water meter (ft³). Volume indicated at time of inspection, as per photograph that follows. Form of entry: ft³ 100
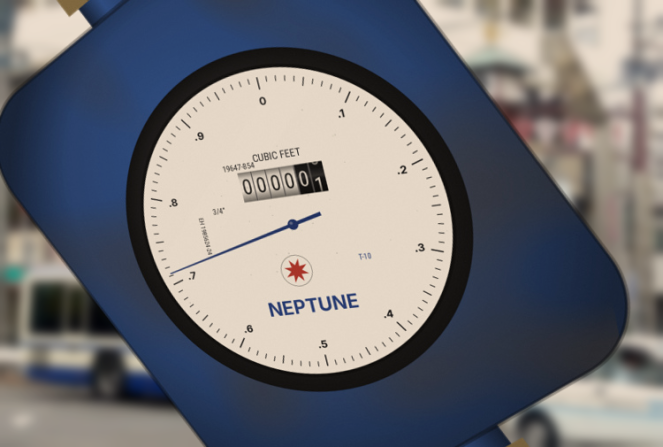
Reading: ft³ 0.71
